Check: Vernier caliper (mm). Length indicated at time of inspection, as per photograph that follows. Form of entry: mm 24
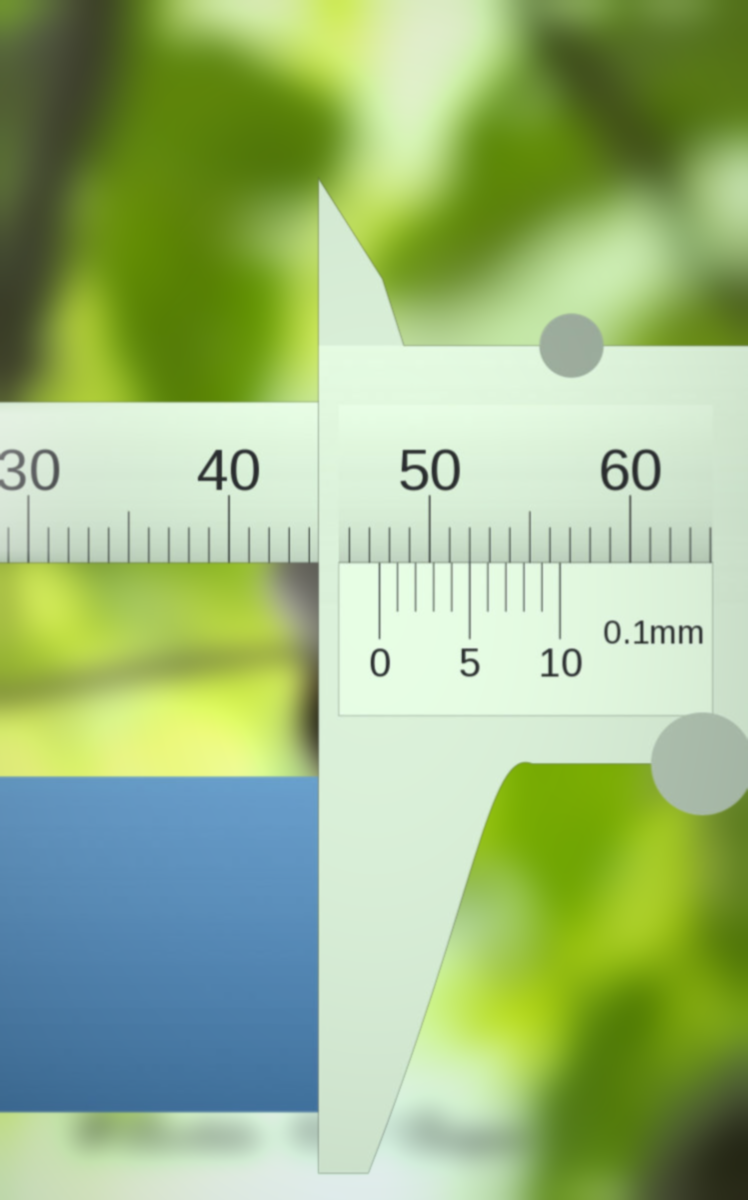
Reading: mm 47.5
